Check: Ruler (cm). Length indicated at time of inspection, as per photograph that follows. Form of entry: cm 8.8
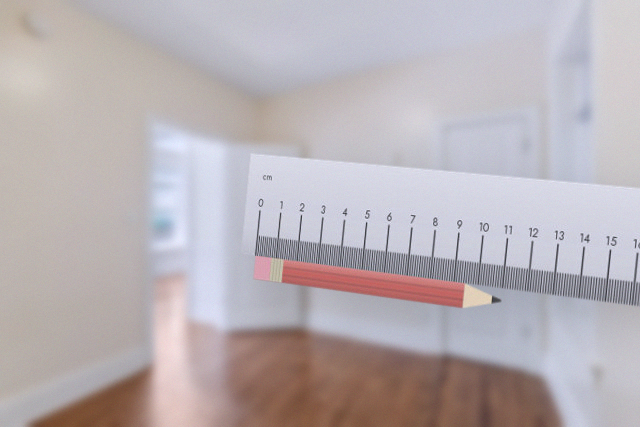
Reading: cm 11
